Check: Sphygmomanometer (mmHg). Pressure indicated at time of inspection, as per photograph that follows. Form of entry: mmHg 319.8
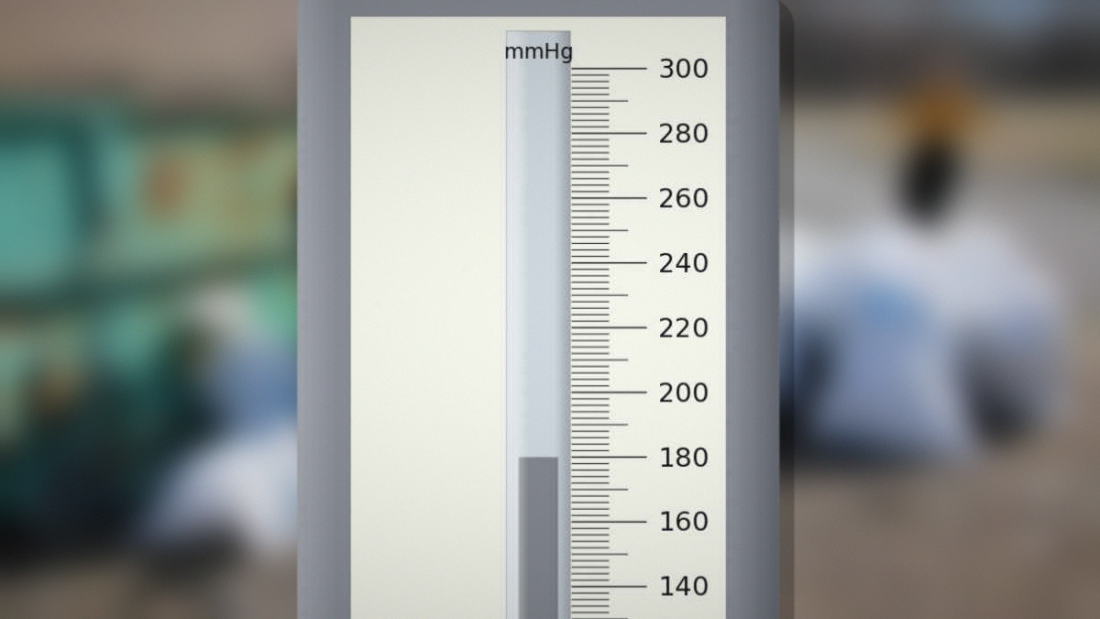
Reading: mmHg 180
